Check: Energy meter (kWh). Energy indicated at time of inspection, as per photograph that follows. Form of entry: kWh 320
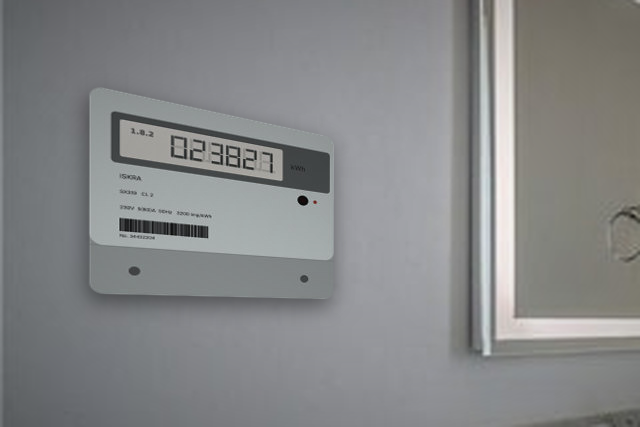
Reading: kWh 23827
